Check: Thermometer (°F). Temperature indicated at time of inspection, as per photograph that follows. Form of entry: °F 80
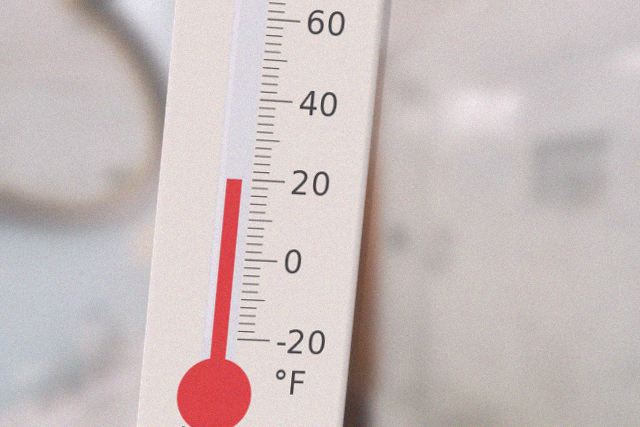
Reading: °F 20
